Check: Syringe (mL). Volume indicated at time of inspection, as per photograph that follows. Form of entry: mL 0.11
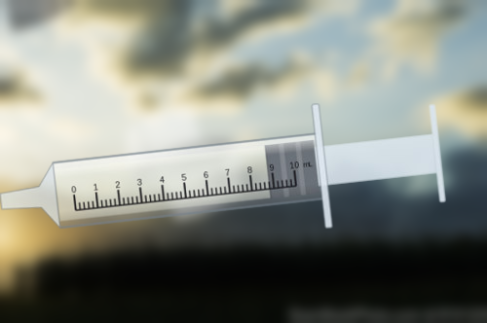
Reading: mL 8.8
